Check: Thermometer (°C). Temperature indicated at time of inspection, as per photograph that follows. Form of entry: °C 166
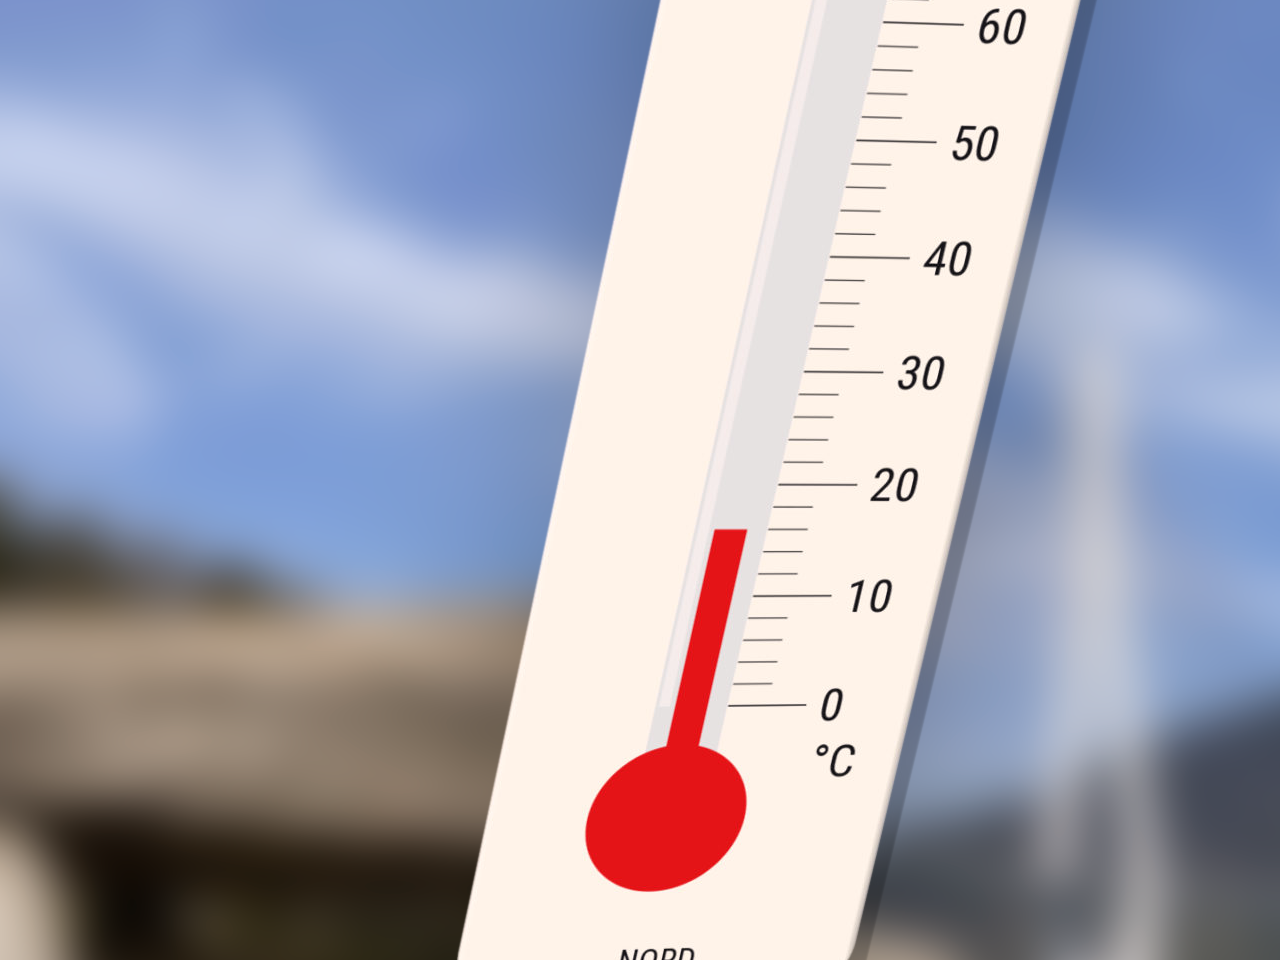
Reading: °C 16
